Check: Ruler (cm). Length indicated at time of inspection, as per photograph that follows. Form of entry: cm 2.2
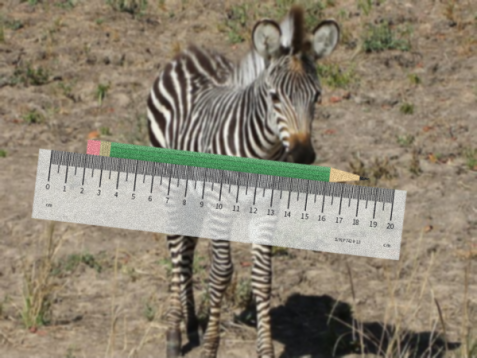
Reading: cm 16.5
